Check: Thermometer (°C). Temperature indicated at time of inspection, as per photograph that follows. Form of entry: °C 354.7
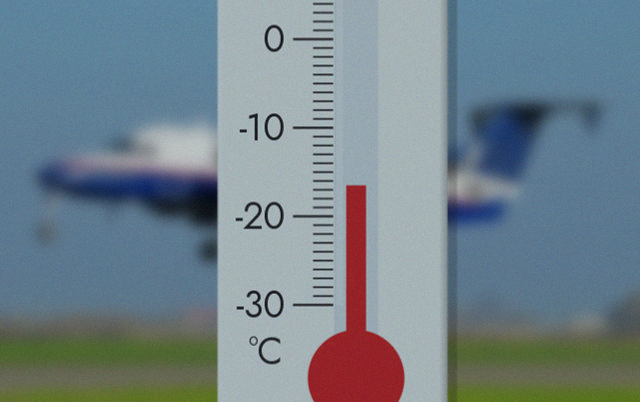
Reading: °C -16.5
